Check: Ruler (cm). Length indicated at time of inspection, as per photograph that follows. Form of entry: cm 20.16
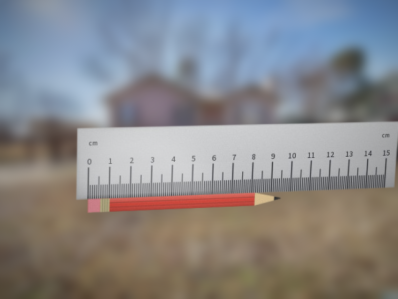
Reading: cm 9.5
